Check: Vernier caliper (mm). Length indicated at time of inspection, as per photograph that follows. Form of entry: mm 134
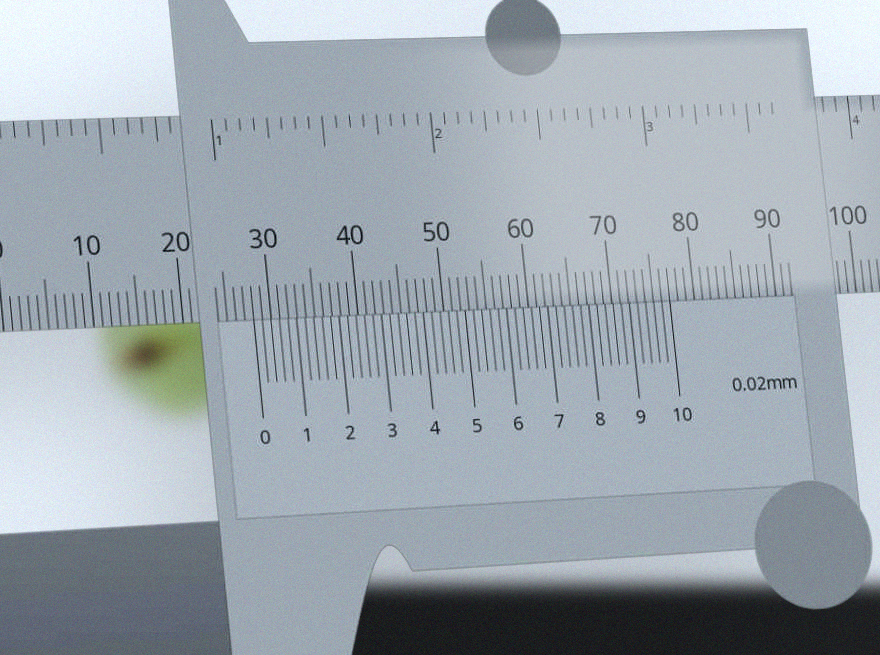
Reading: mm 28.0
